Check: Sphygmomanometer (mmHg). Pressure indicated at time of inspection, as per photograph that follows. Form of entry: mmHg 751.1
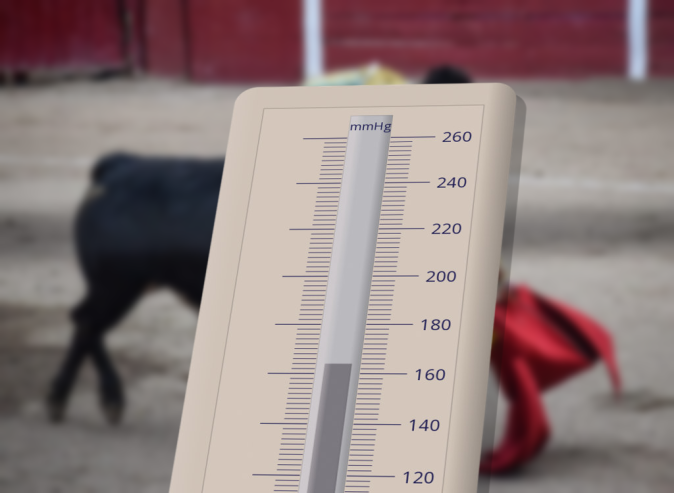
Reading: mmHg 164
